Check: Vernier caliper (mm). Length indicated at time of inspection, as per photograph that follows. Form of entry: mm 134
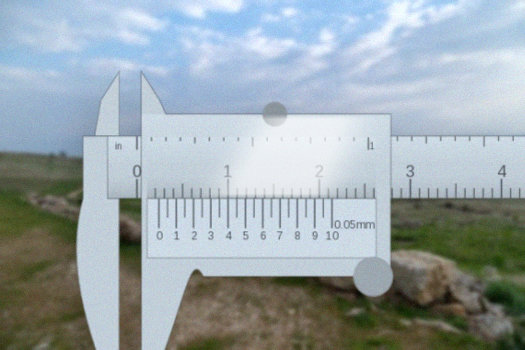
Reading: mm 2.4
